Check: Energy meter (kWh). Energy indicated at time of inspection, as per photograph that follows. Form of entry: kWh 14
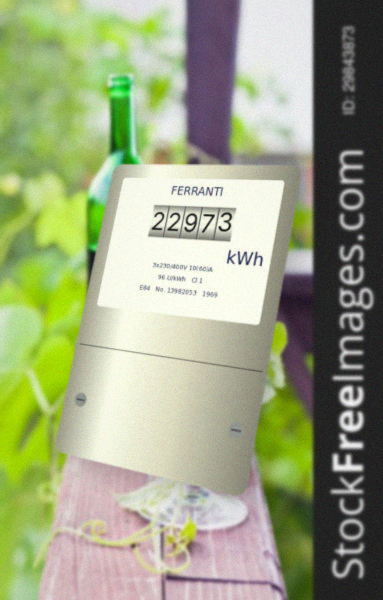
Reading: kWh 22973
